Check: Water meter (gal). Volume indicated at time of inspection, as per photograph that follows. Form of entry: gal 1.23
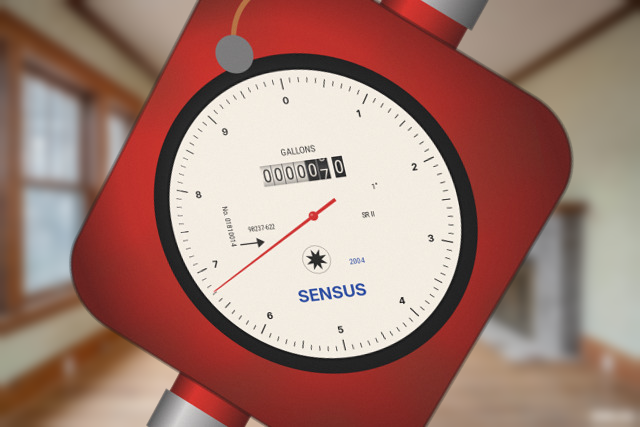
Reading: gal 66.7
